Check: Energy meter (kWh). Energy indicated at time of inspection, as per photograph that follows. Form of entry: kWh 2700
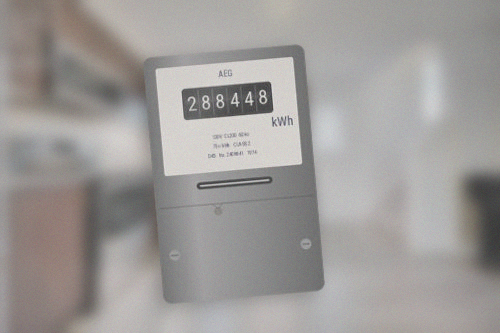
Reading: kWh 288448
